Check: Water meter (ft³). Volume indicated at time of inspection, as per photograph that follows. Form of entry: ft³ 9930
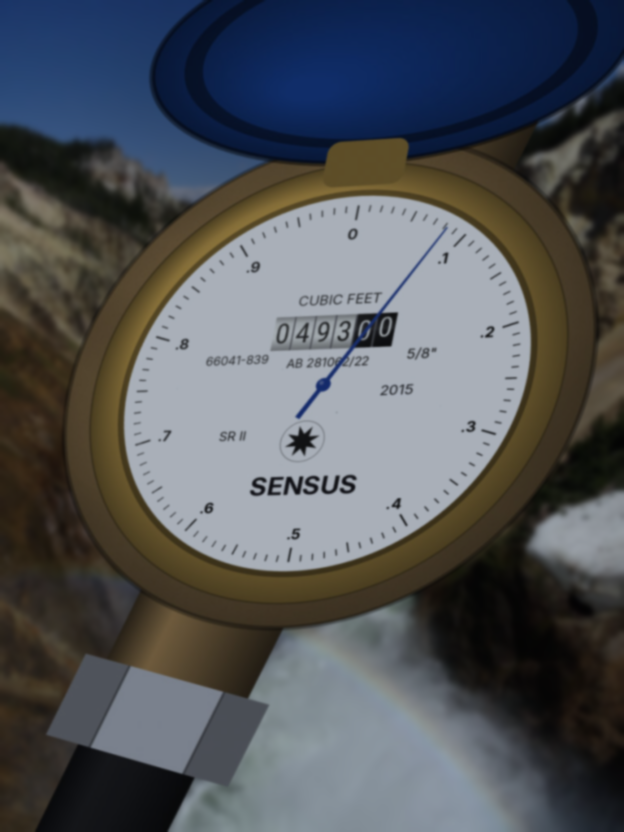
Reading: ft³ 49300.08
